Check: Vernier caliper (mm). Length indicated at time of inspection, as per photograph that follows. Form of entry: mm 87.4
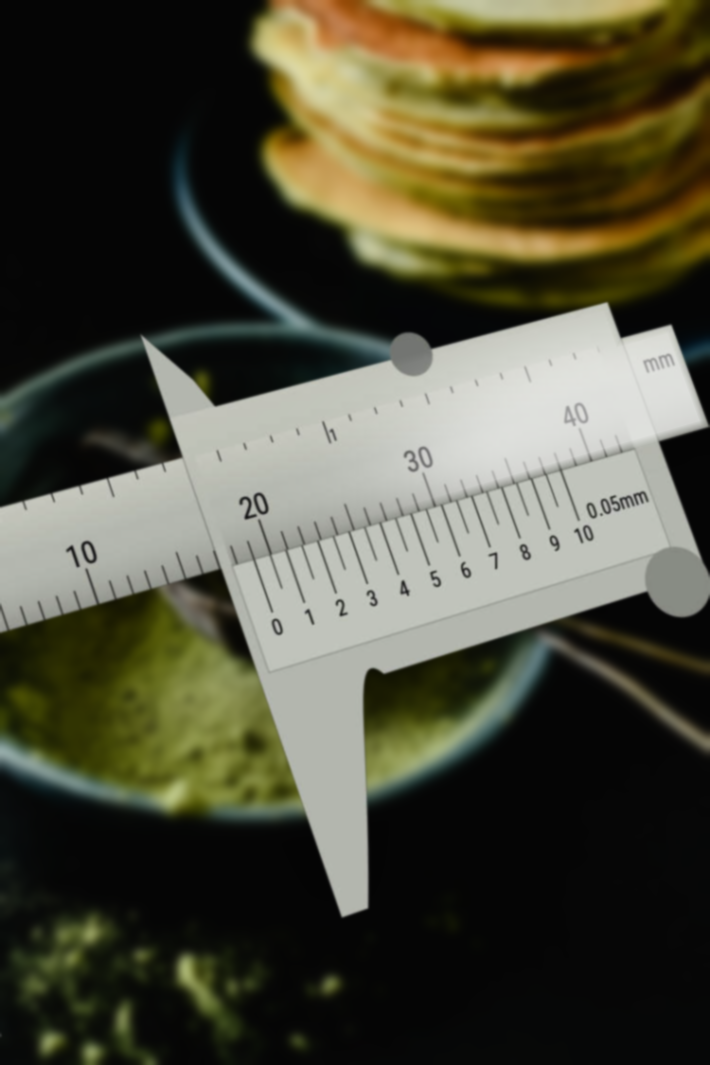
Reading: mm 19.0
